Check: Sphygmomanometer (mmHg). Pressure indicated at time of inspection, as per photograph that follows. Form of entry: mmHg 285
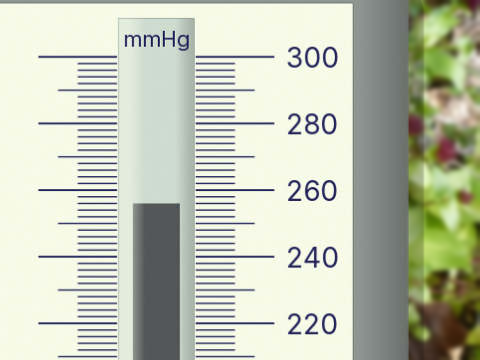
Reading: mmHg 256
